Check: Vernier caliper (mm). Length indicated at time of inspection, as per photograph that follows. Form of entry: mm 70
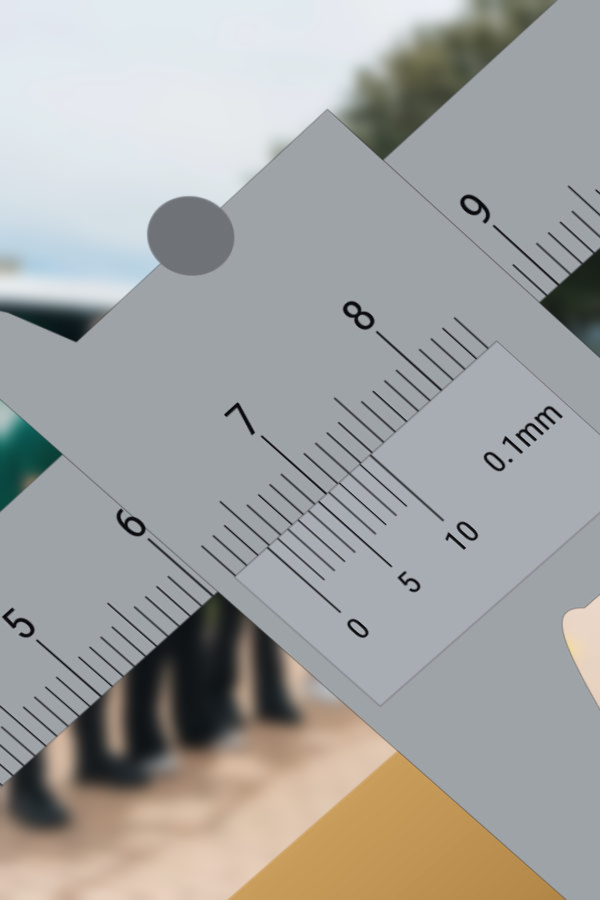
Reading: mm 64.8
